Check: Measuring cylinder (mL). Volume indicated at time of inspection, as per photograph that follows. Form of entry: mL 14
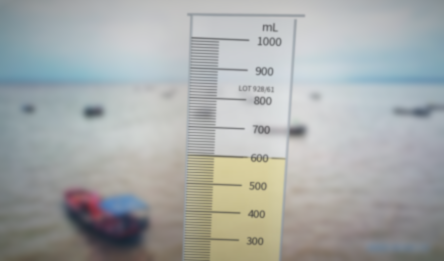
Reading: mL 600
